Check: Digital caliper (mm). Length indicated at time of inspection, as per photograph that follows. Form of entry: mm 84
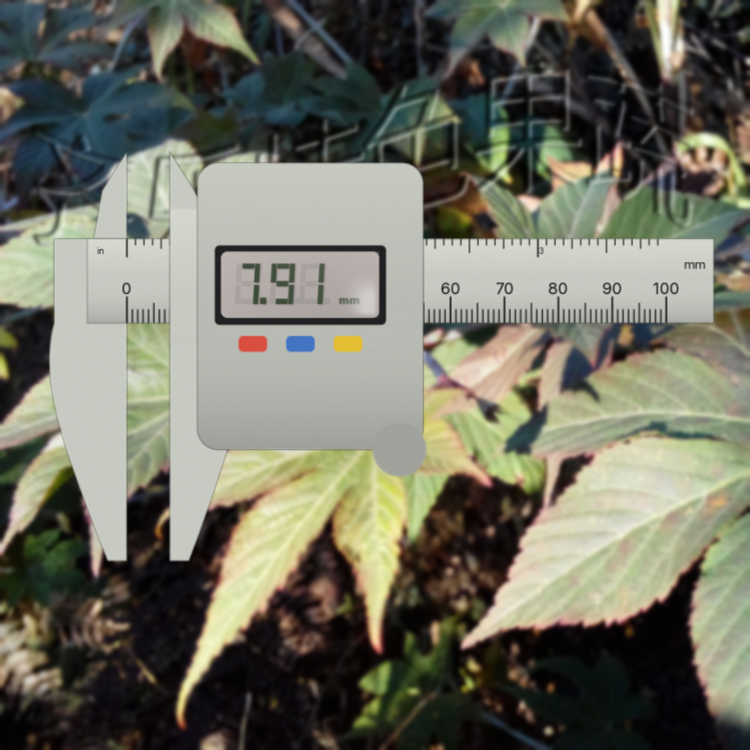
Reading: mm 7.91
